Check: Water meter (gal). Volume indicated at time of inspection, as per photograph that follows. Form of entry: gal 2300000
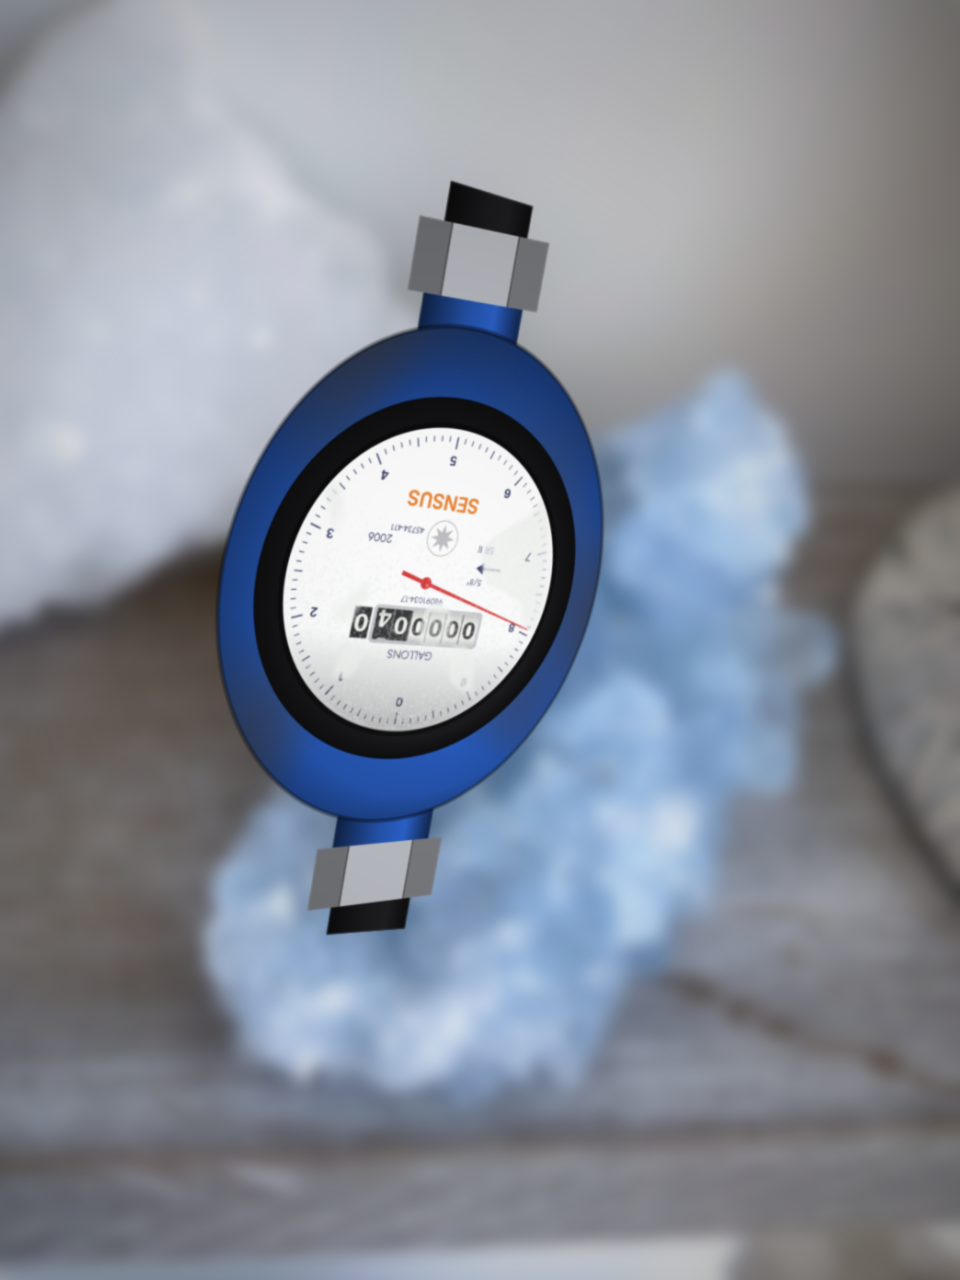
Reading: gal 37.9
